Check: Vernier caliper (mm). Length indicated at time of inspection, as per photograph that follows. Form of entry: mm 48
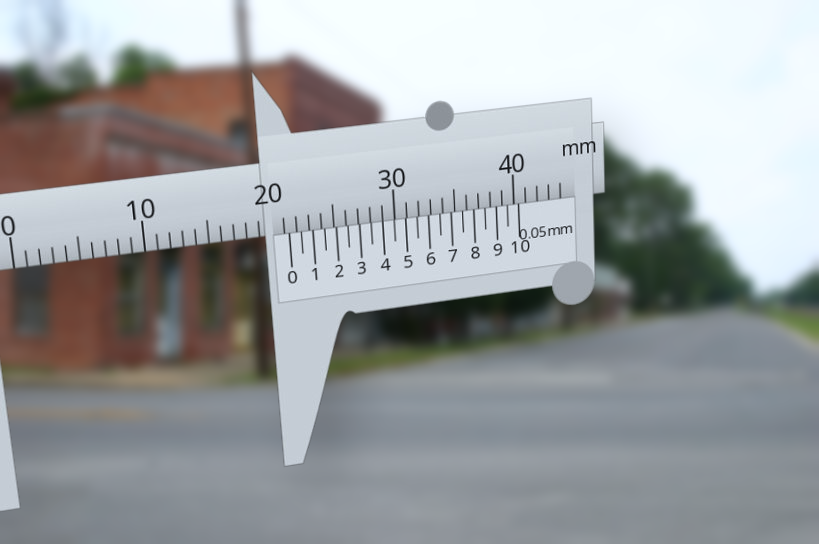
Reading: mm 21.4
